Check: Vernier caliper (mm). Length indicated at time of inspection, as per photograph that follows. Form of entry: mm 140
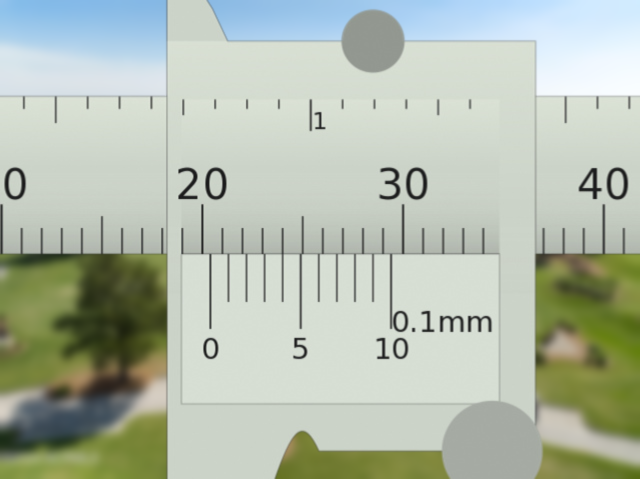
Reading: mm 20.4
